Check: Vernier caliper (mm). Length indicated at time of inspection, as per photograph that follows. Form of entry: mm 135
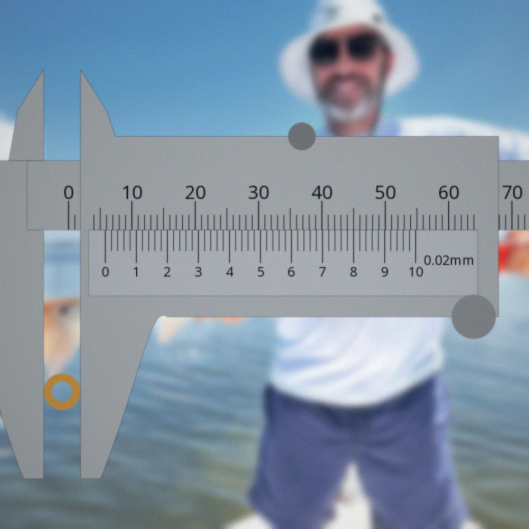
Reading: mm 5.8
